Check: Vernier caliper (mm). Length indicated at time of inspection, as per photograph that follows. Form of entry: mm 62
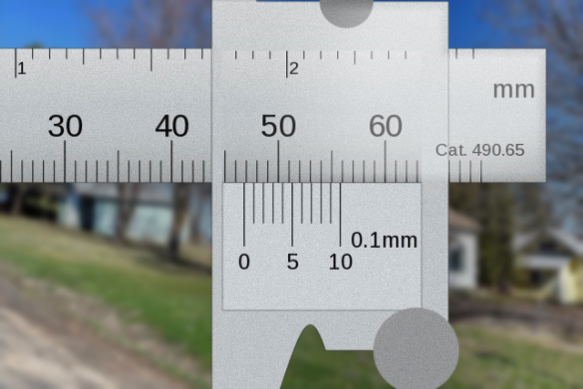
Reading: mm 46.8
